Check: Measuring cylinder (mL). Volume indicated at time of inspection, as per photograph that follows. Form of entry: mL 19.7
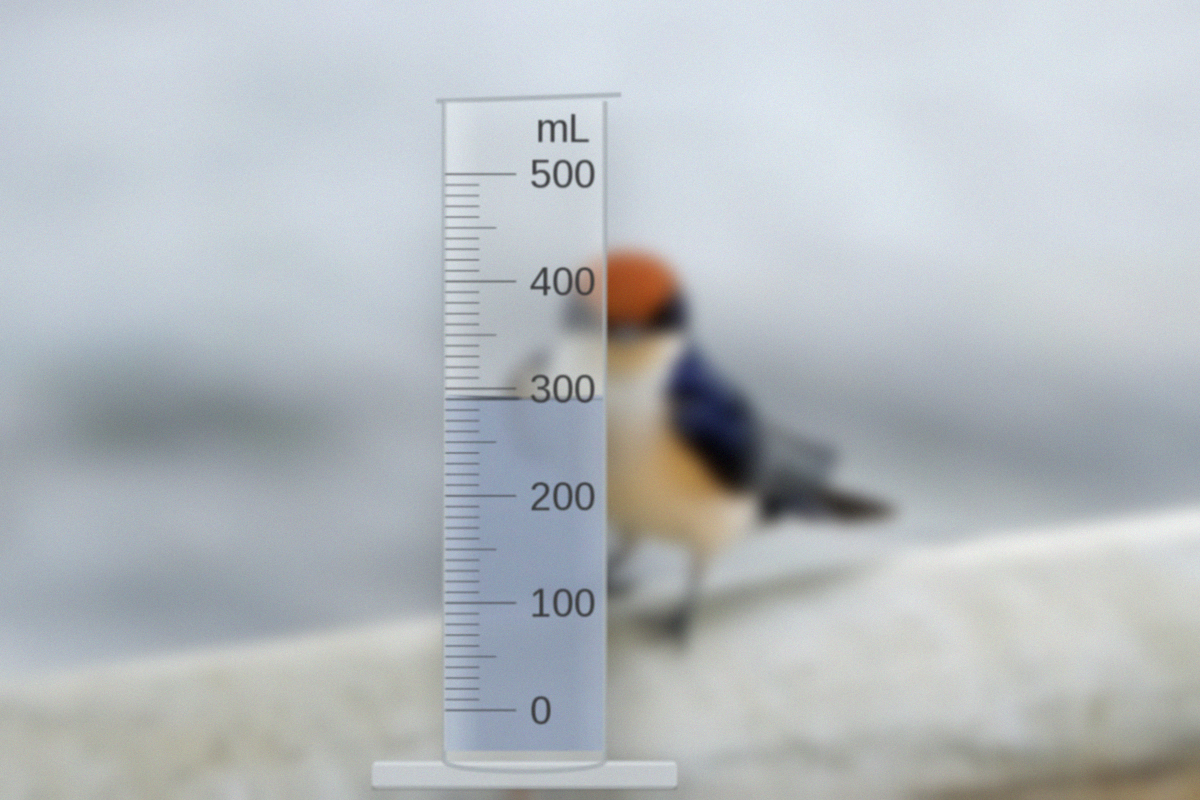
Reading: mL 290
